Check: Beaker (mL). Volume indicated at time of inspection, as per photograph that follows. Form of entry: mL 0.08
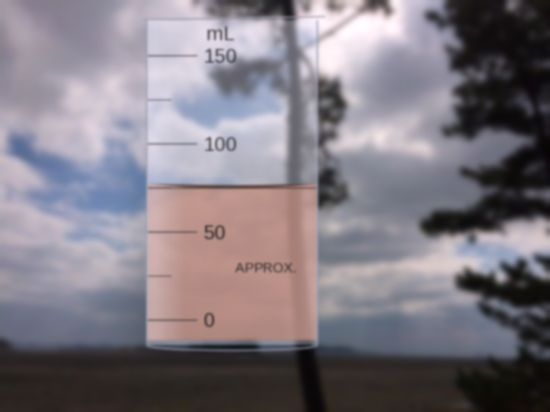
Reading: mL 75
